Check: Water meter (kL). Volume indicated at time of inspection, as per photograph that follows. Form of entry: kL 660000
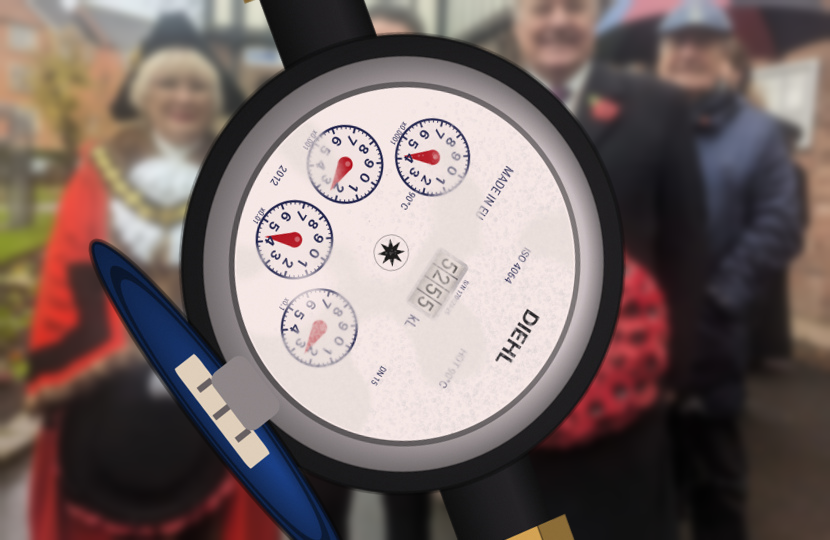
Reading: kL 5255.2424
